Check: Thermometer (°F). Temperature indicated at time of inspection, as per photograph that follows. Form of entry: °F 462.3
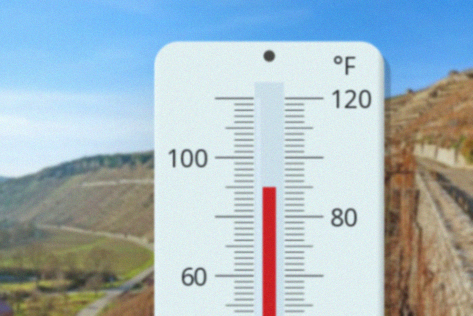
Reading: °F 90
